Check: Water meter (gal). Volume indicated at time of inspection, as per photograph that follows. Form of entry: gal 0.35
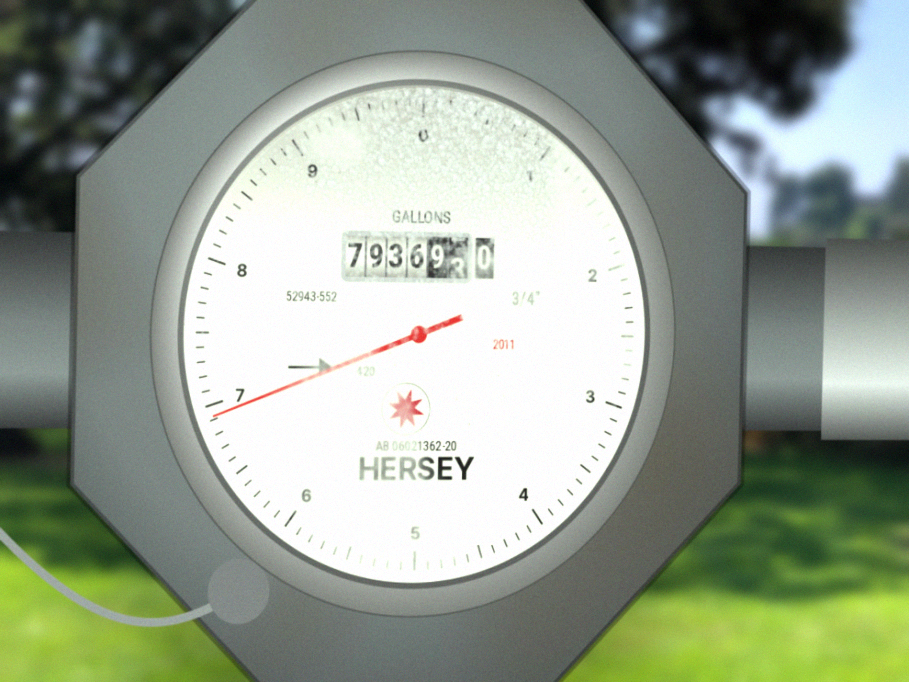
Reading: gal 7936926.9
